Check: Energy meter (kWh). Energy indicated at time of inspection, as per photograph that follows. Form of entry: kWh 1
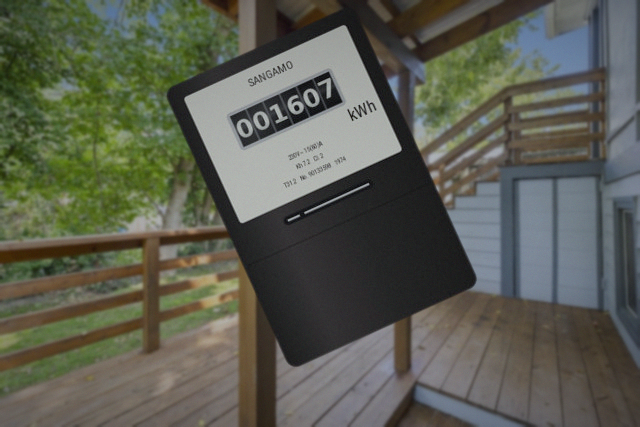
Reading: kWh 1607
